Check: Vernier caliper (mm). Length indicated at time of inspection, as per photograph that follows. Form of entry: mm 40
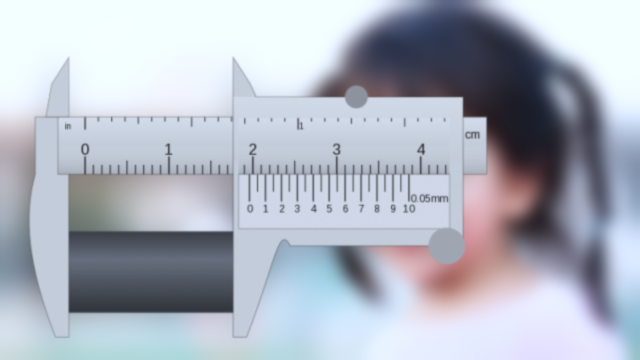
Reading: mm 19.6
